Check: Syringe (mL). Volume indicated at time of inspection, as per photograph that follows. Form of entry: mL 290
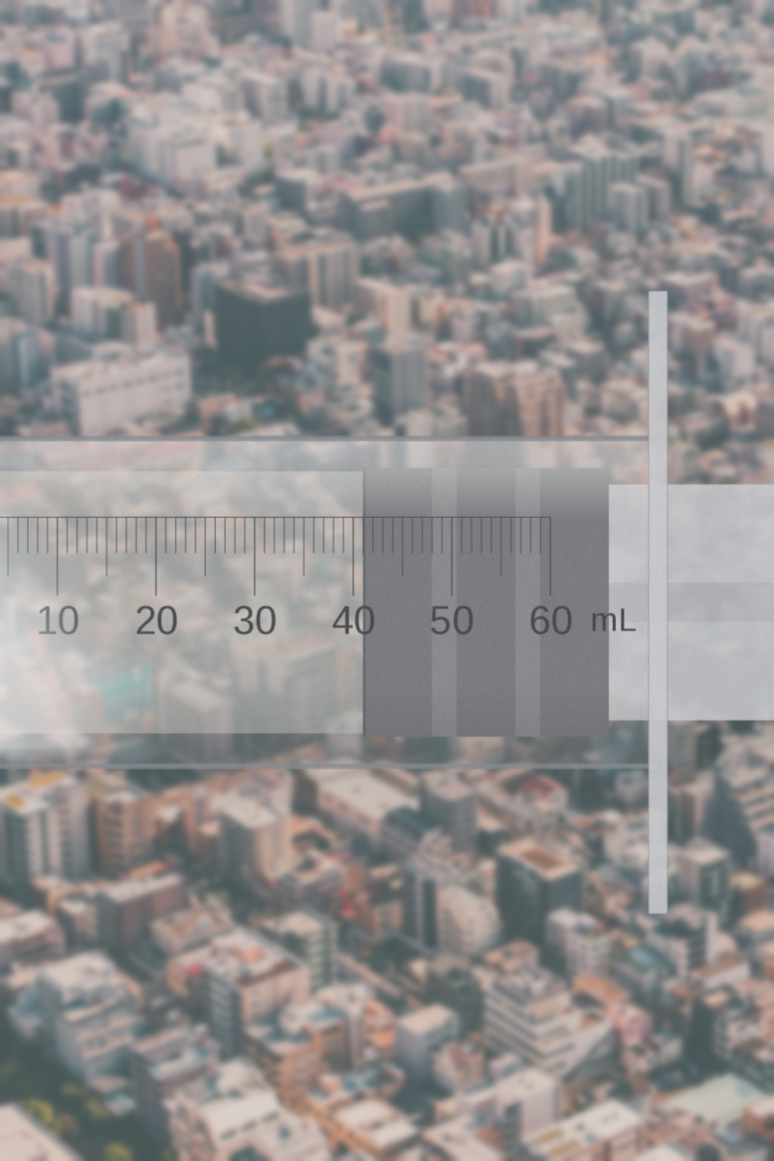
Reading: mL 41
